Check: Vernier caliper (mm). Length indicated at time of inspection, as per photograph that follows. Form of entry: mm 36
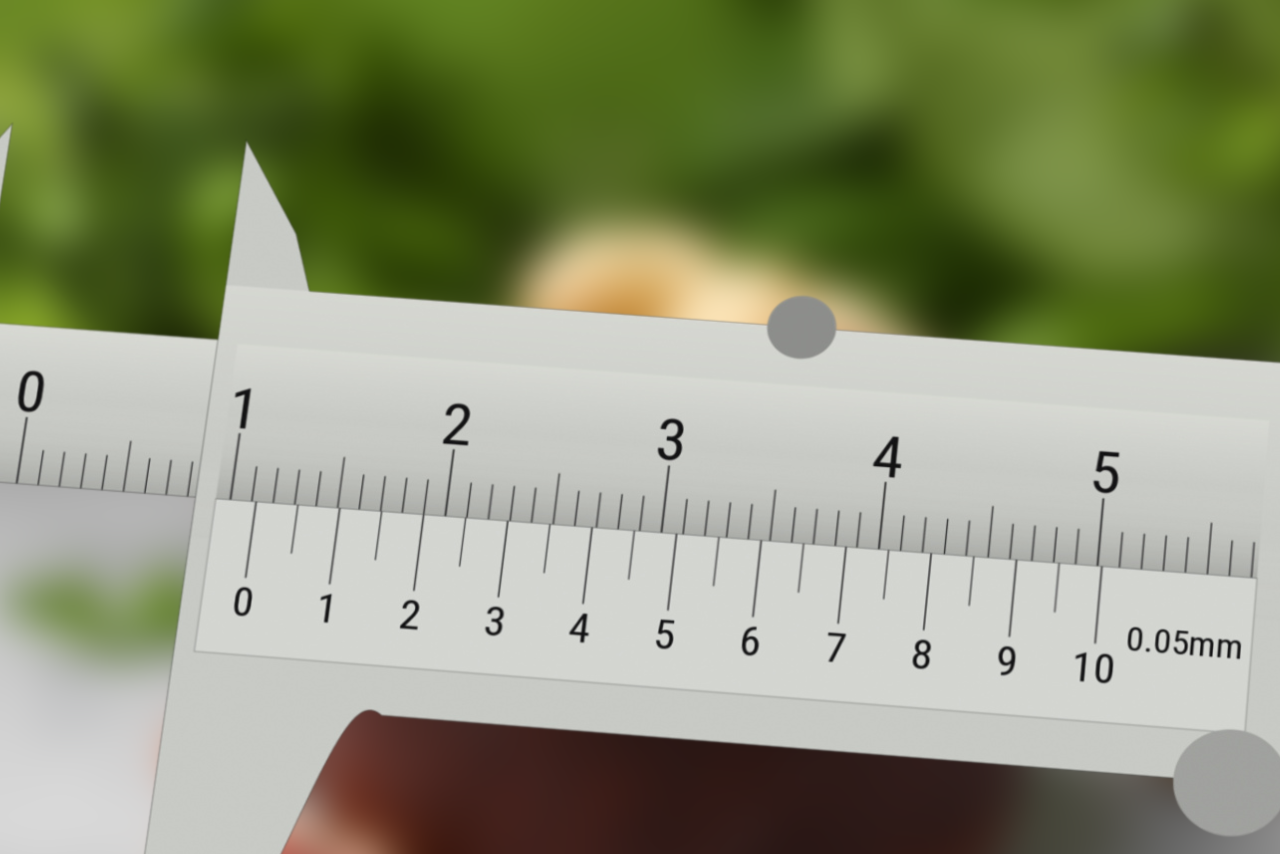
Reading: mm 11.2
